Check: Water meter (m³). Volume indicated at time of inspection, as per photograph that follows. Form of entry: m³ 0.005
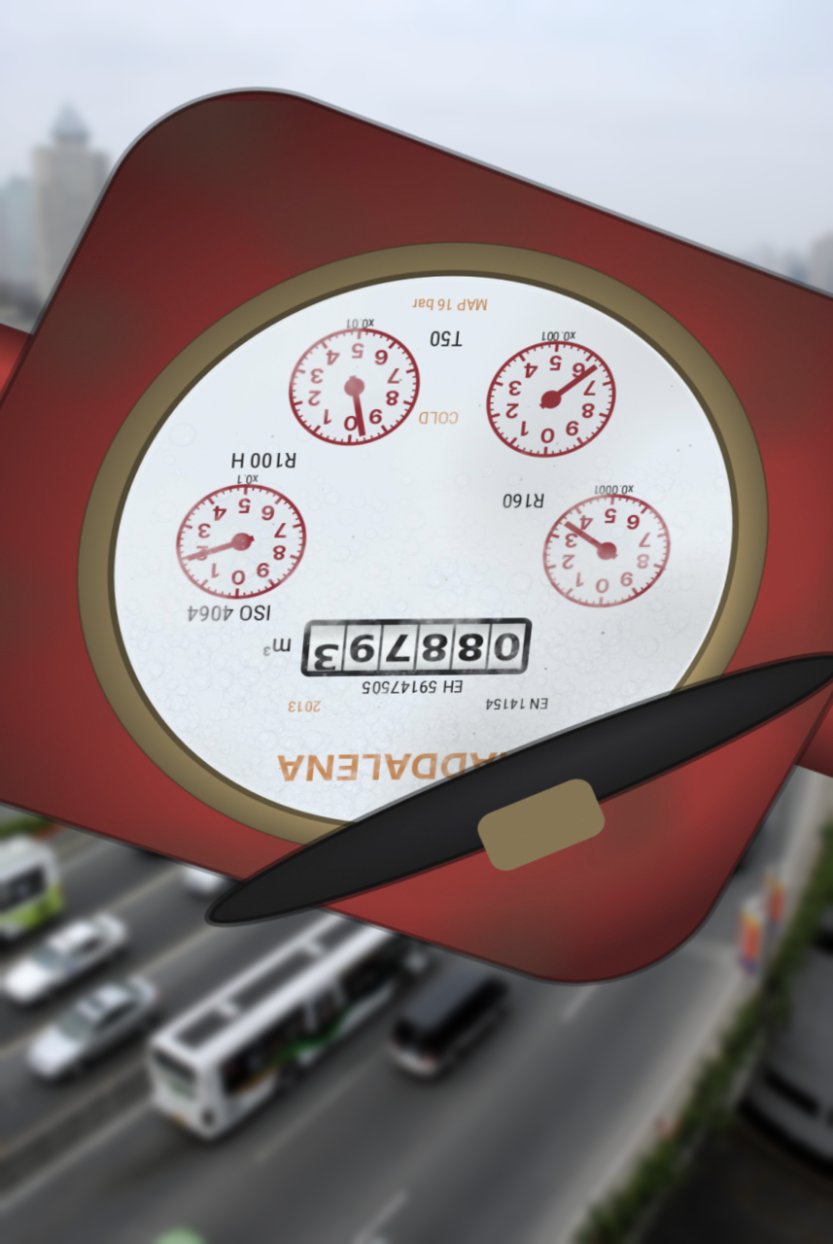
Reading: m³ 88793.1963
